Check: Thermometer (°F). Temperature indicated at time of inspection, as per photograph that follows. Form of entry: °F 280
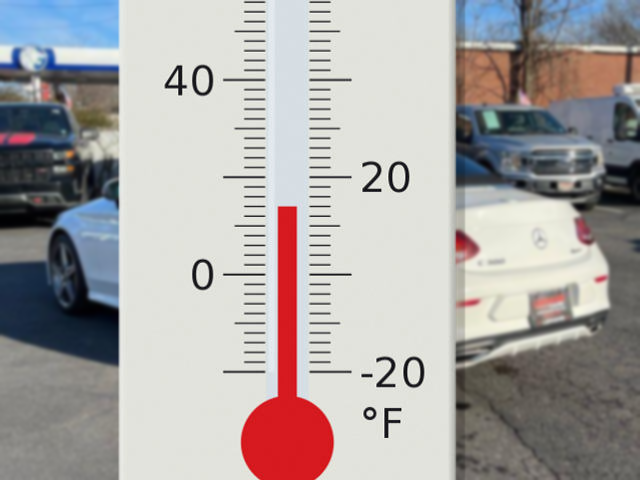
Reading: °F 14
